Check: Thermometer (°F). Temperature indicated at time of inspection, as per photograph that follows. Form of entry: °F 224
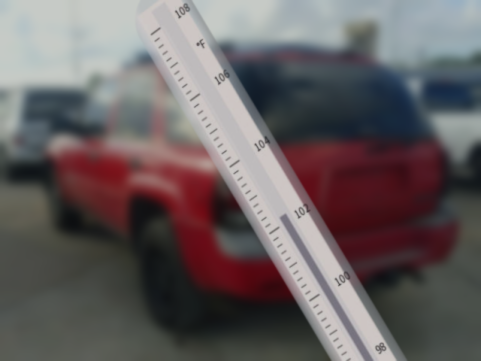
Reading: °F 102.2
